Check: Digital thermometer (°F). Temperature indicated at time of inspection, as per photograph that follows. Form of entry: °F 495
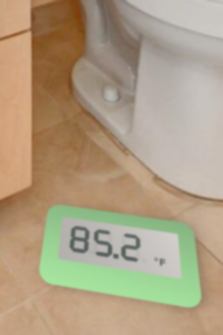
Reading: °F 85.2
